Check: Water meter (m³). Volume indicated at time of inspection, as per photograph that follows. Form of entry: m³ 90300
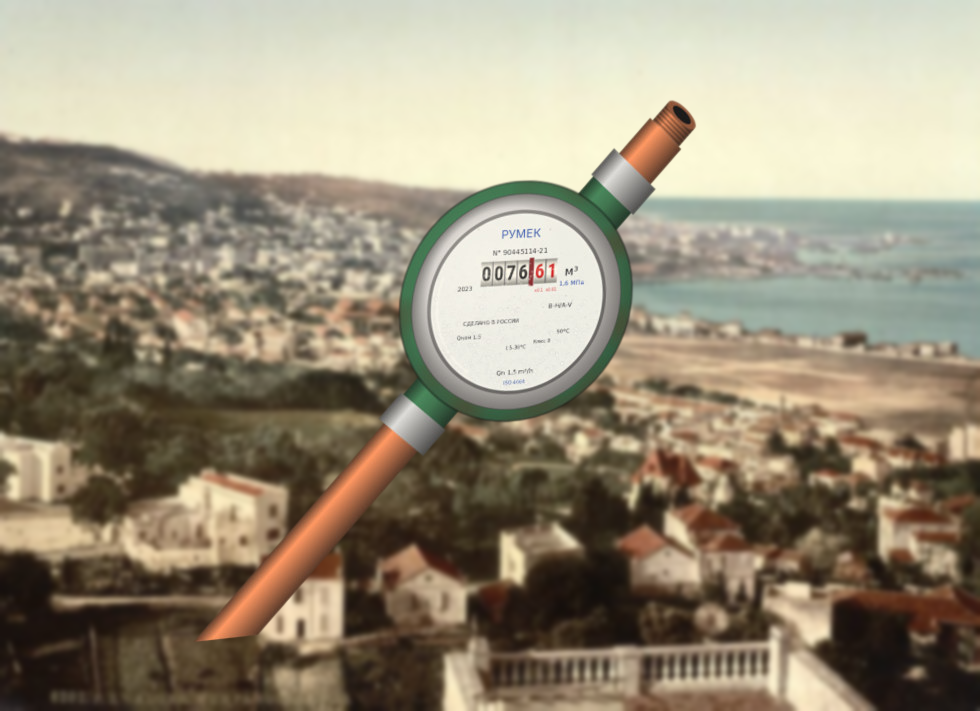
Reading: m³ 76.61
